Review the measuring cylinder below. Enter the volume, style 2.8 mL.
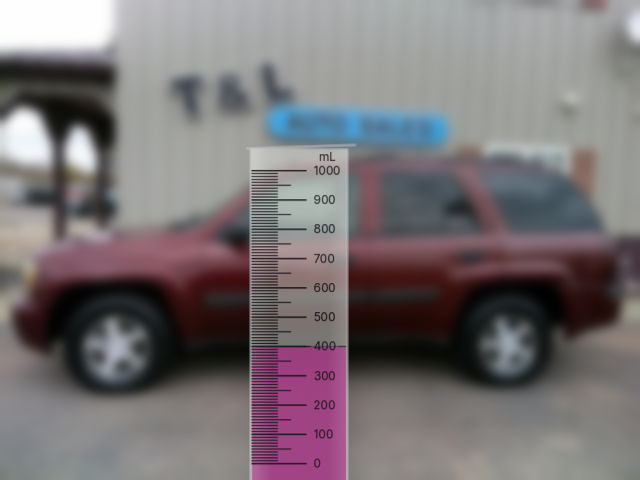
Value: 400 mL
